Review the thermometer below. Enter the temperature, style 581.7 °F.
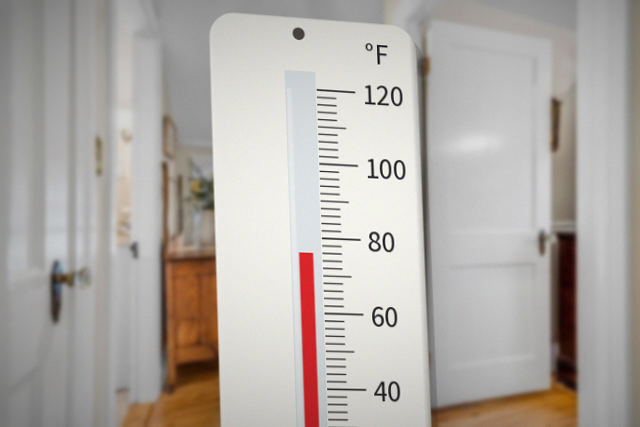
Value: 76 °F
